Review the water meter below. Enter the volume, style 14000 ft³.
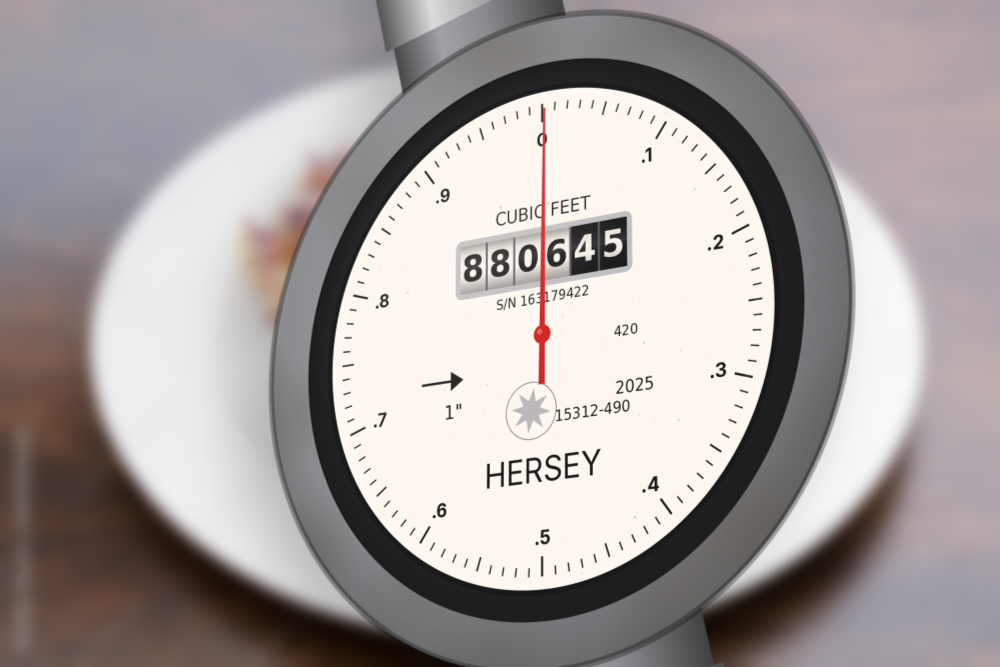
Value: 880645.00 ft³
